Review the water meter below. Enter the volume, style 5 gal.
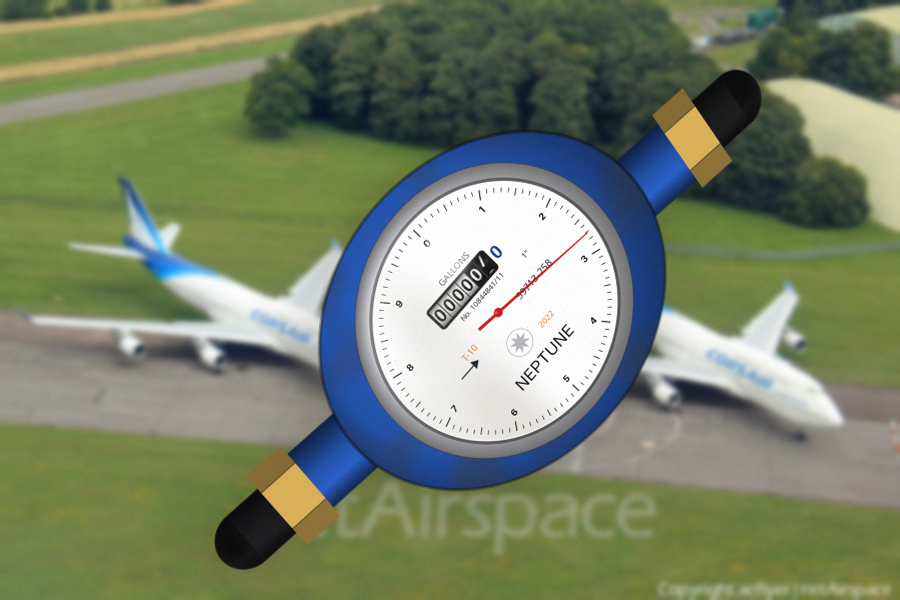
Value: 72.7 gal
